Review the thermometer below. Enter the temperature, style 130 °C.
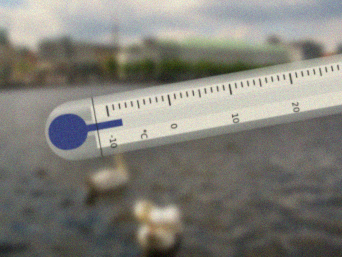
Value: -8 °C
